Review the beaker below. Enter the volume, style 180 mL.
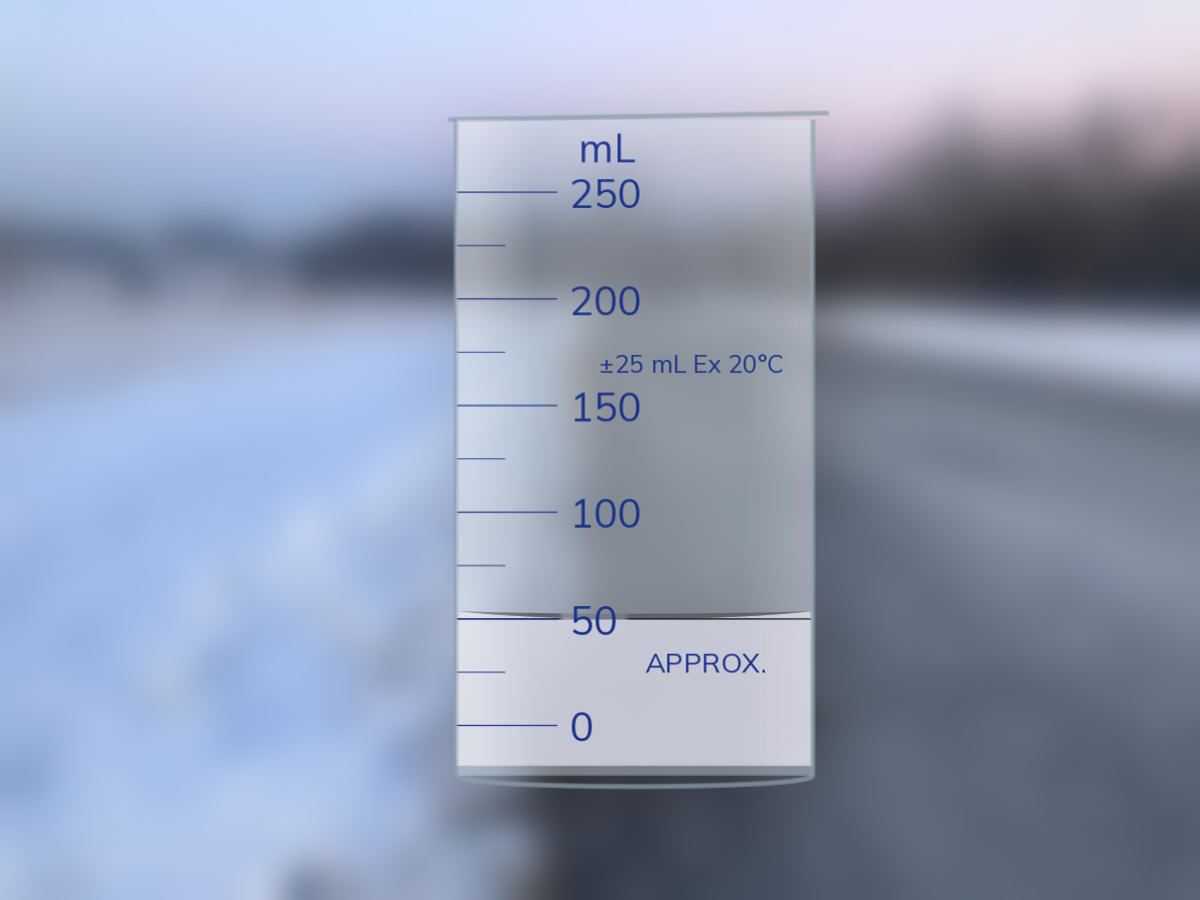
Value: 50 mL
